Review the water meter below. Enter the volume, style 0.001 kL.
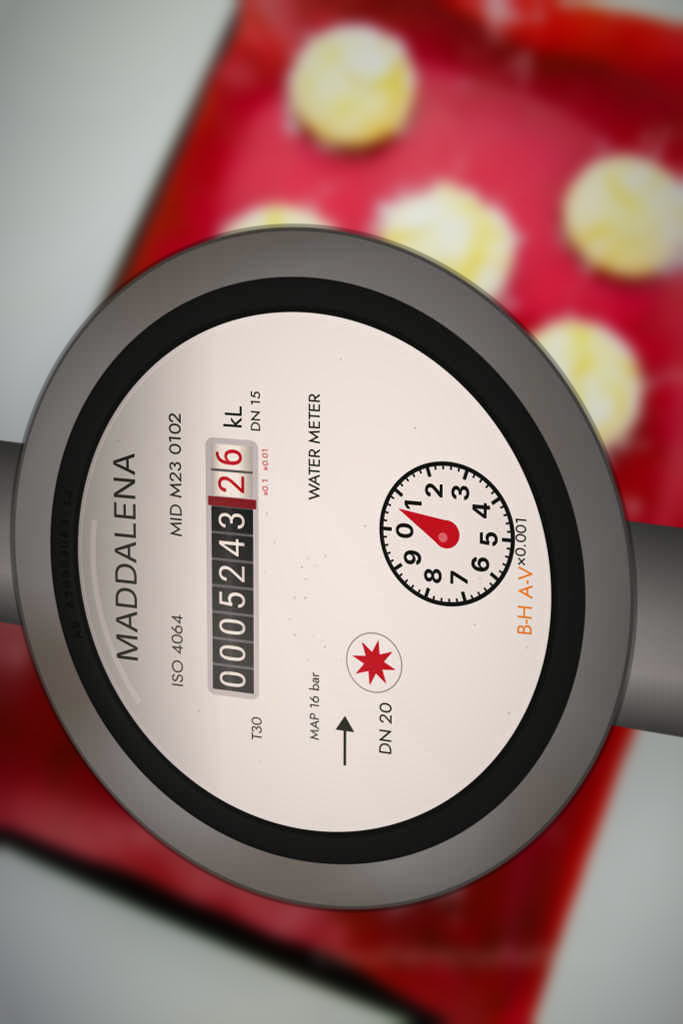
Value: 5243.260 kL
